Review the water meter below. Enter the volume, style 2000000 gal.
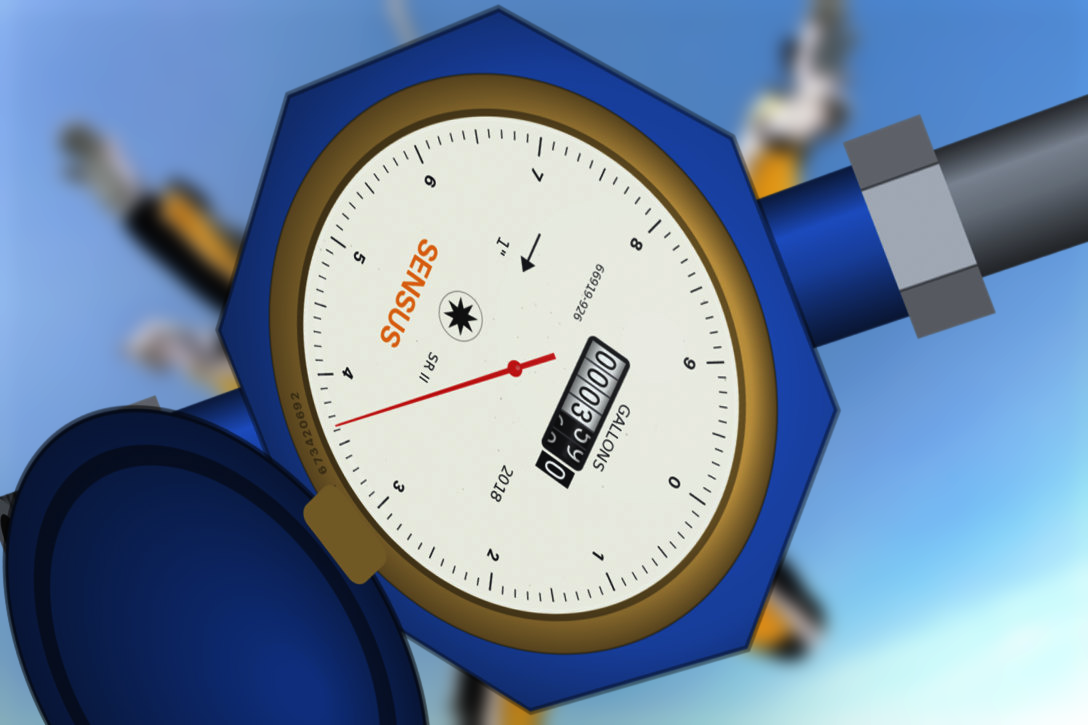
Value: 3593.6 gal
